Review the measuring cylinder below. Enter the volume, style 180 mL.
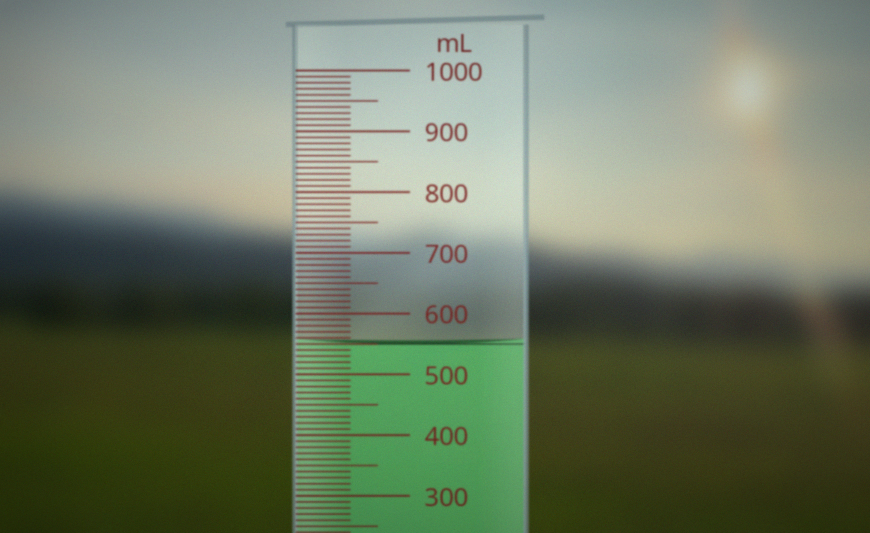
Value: 550 mL
